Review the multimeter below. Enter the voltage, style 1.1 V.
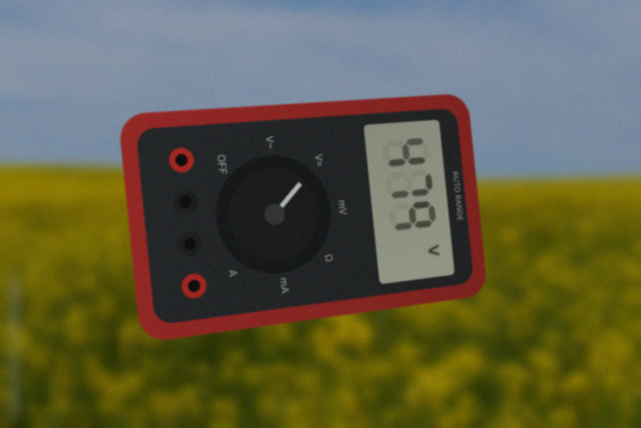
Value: 479 V
